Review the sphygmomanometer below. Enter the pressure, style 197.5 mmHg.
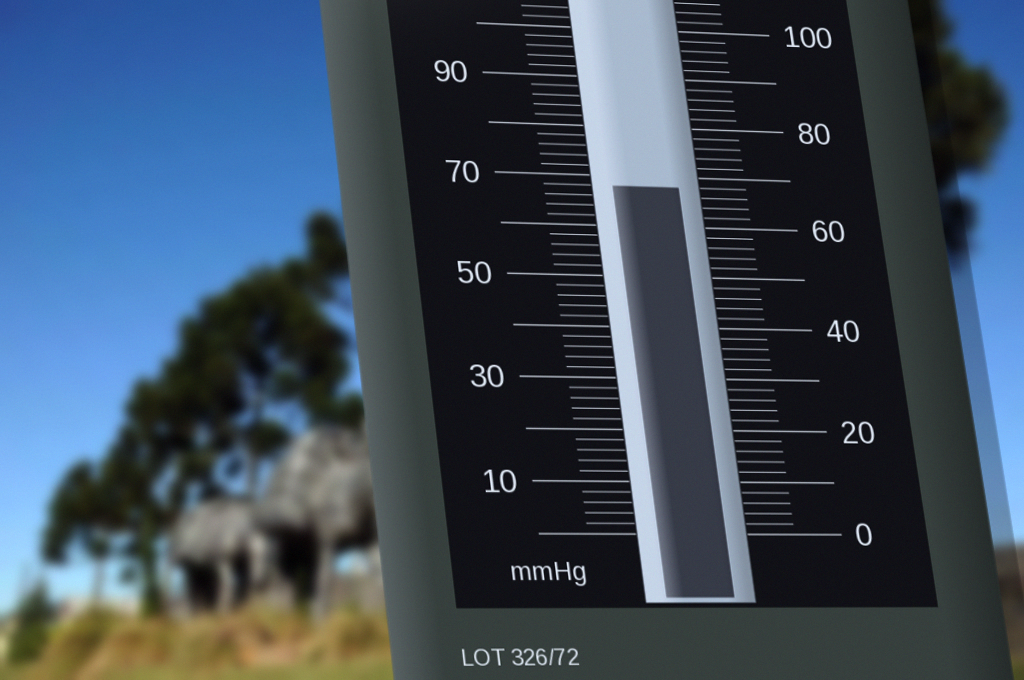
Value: 68 mmHg
